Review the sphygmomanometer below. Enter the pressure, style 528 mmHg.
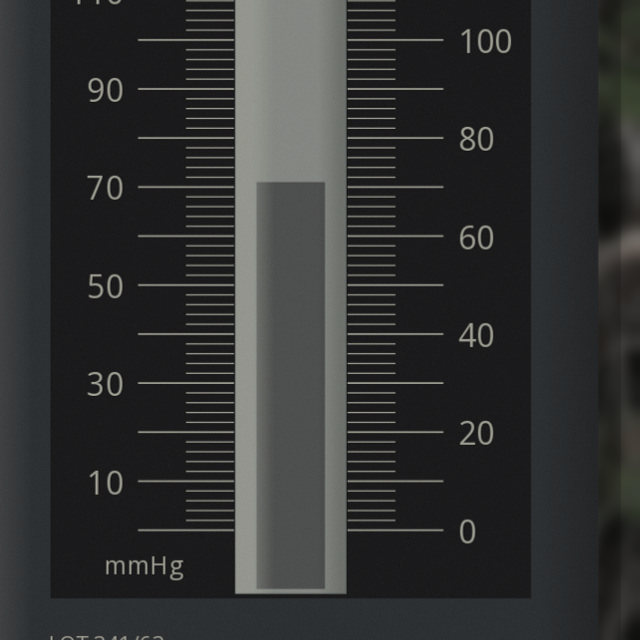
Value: 71 mmHg
